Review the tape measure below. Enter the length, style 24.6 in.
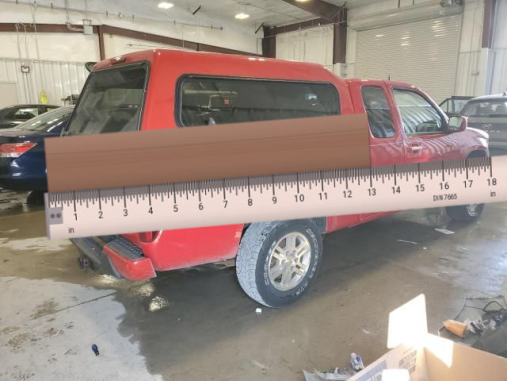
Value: 13 in
